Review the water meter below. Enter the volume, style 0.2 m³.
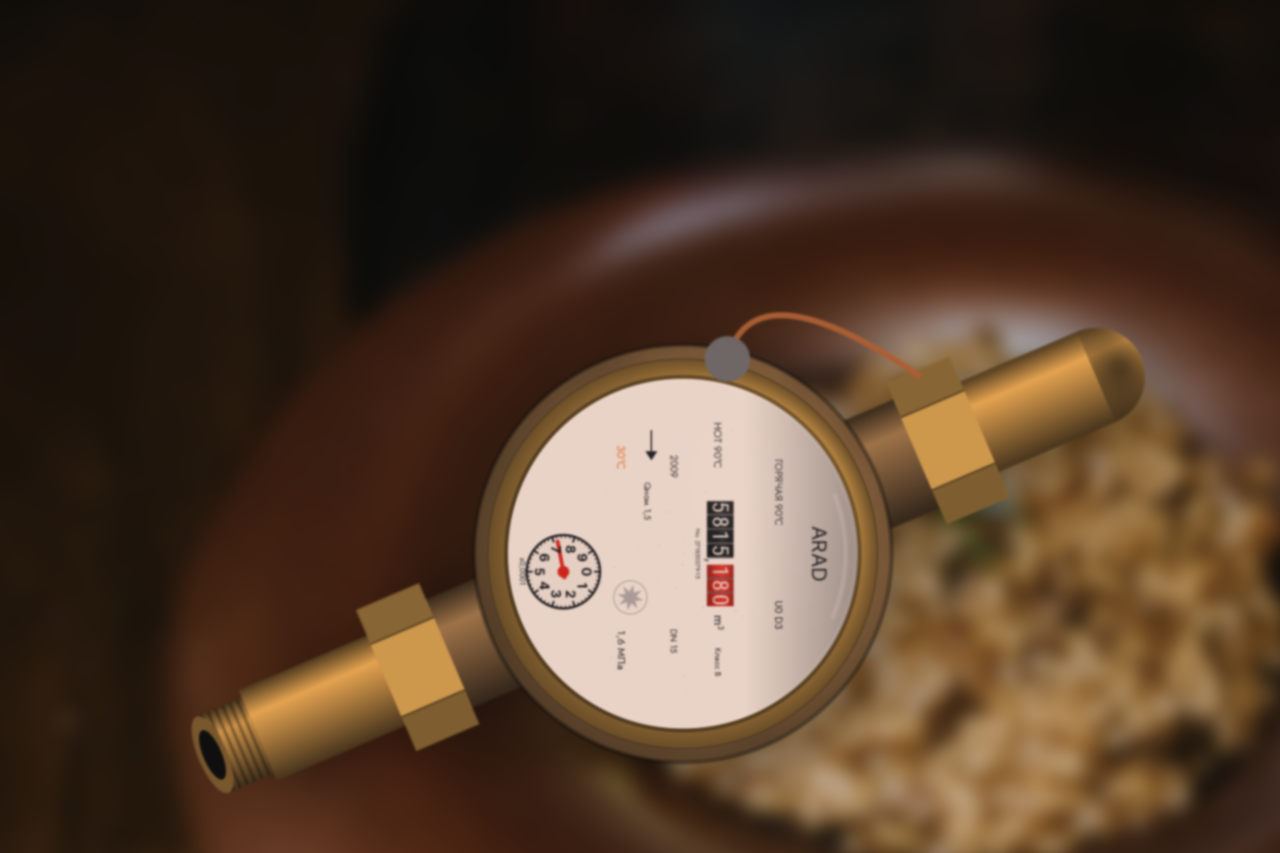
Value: 5815.1807 m³
